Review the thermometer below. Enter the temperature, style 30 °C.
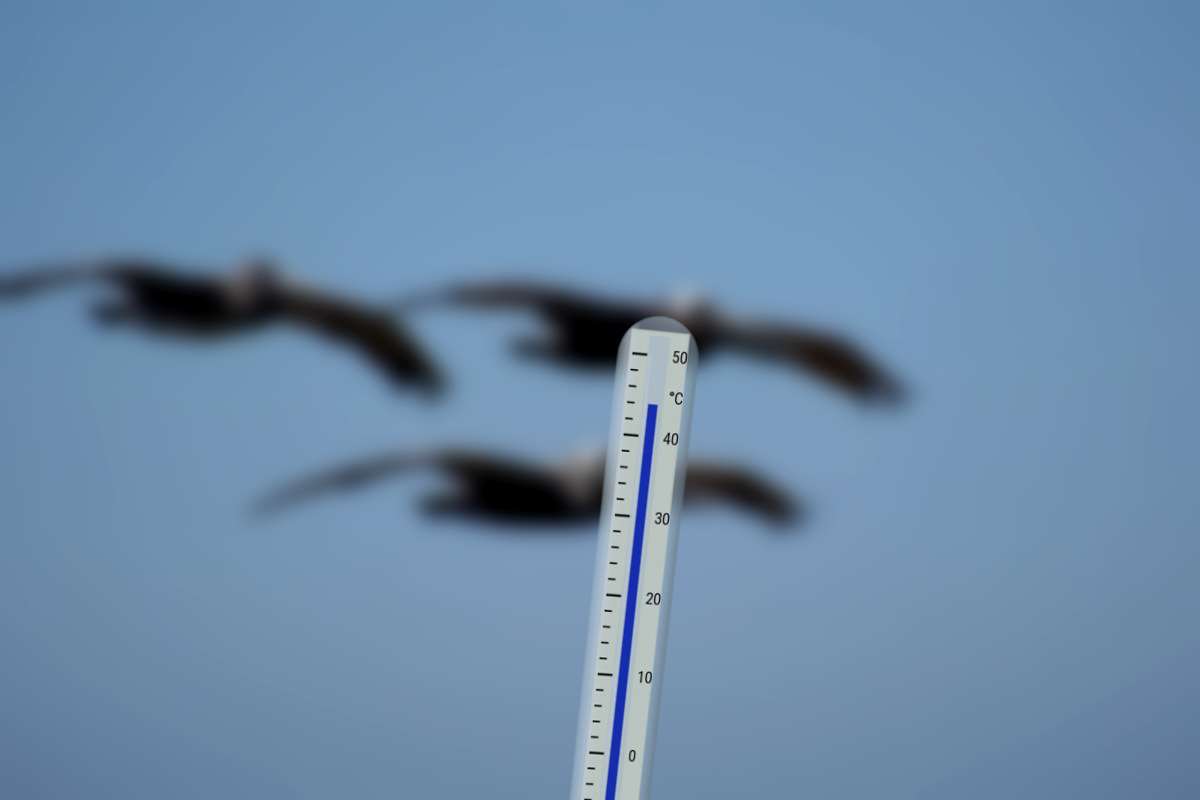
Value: 44 °C
